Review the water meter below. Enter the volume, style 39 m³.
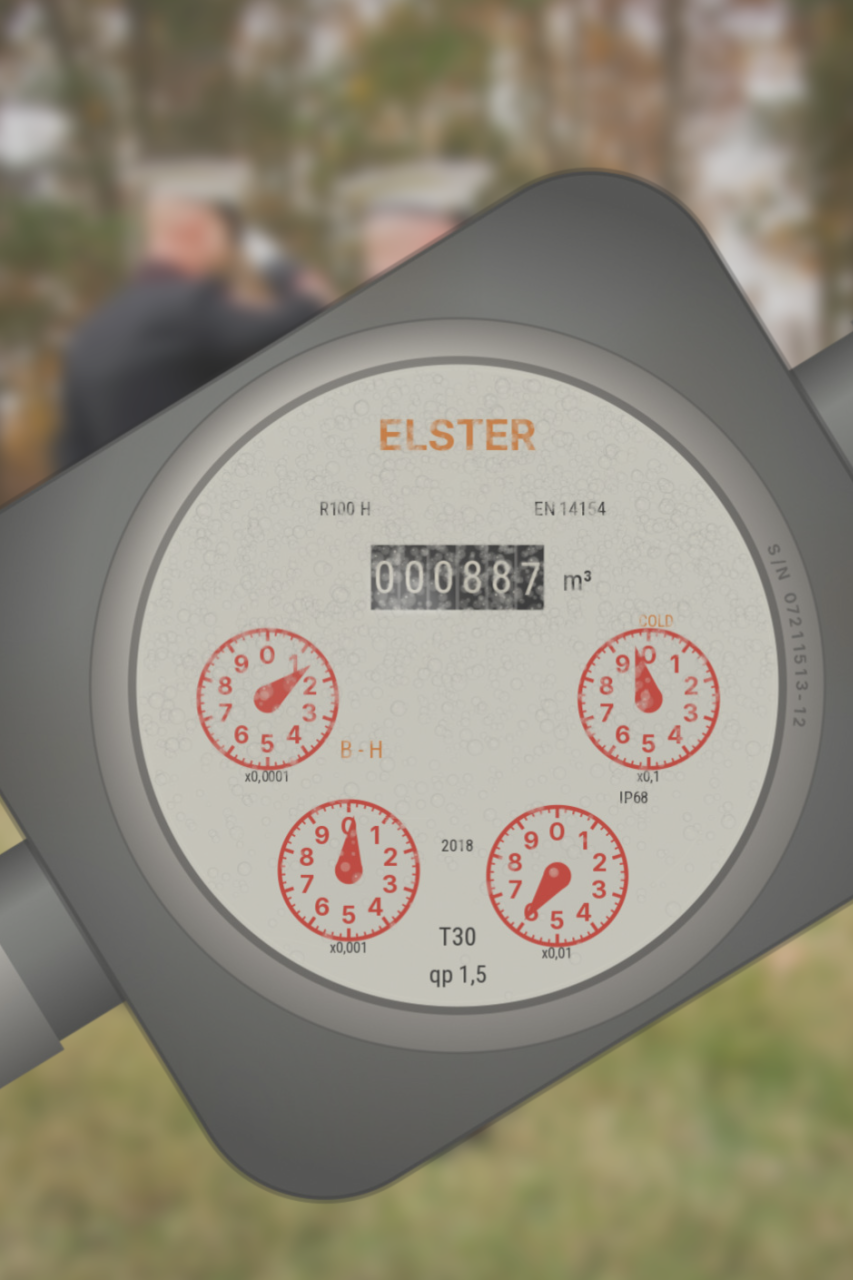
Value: 886.9601 m³
